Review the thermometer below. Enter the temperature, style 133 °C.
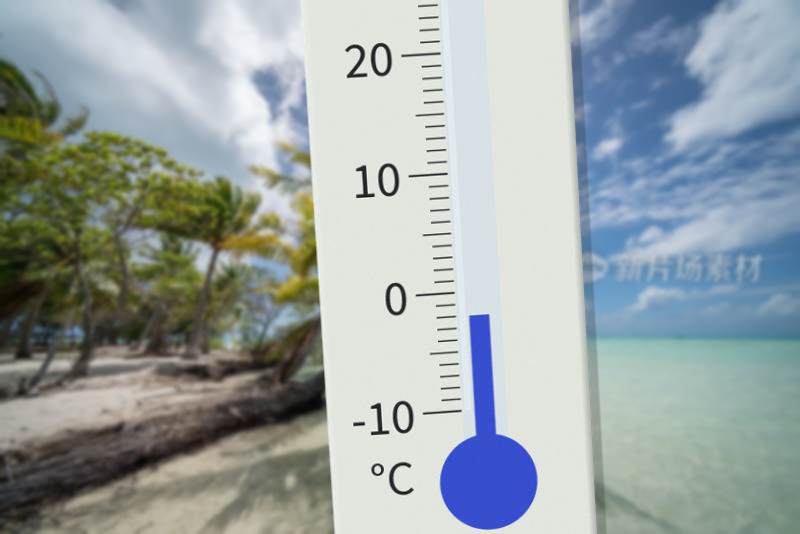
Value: -2 °C
